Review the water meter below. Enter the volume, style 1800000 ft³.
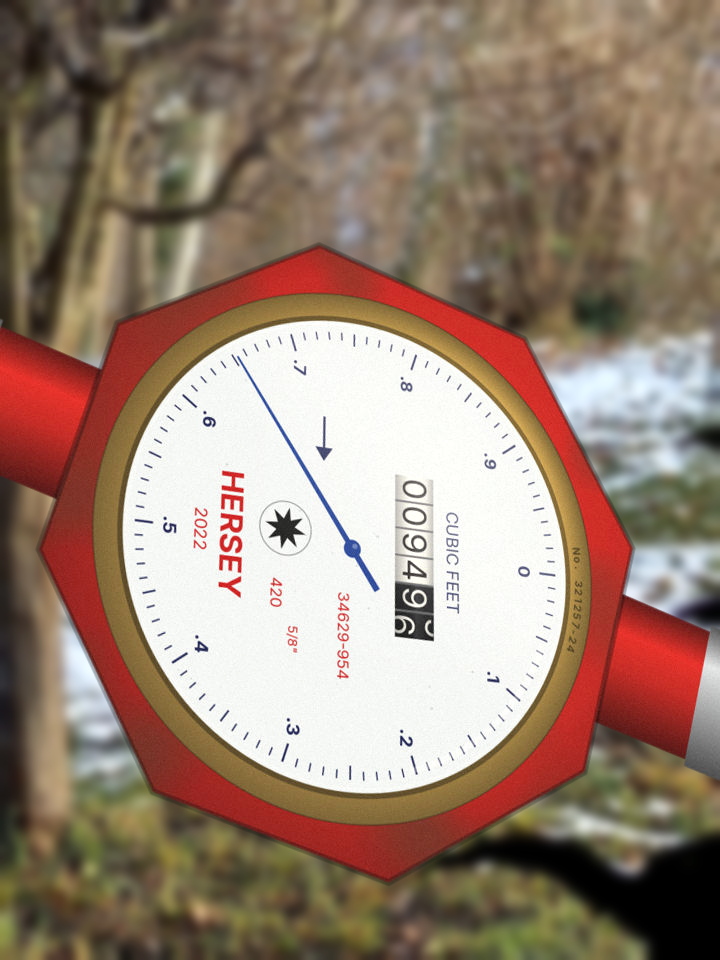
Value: 9495.65 ft³
